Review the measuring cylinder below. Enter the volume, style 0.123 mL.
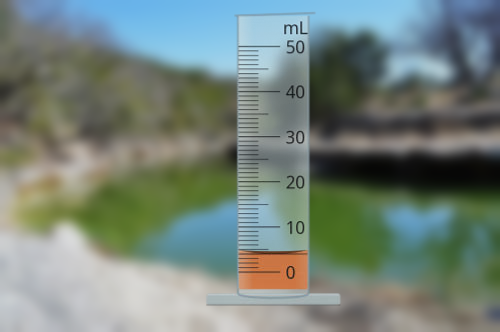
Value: 4 mL
